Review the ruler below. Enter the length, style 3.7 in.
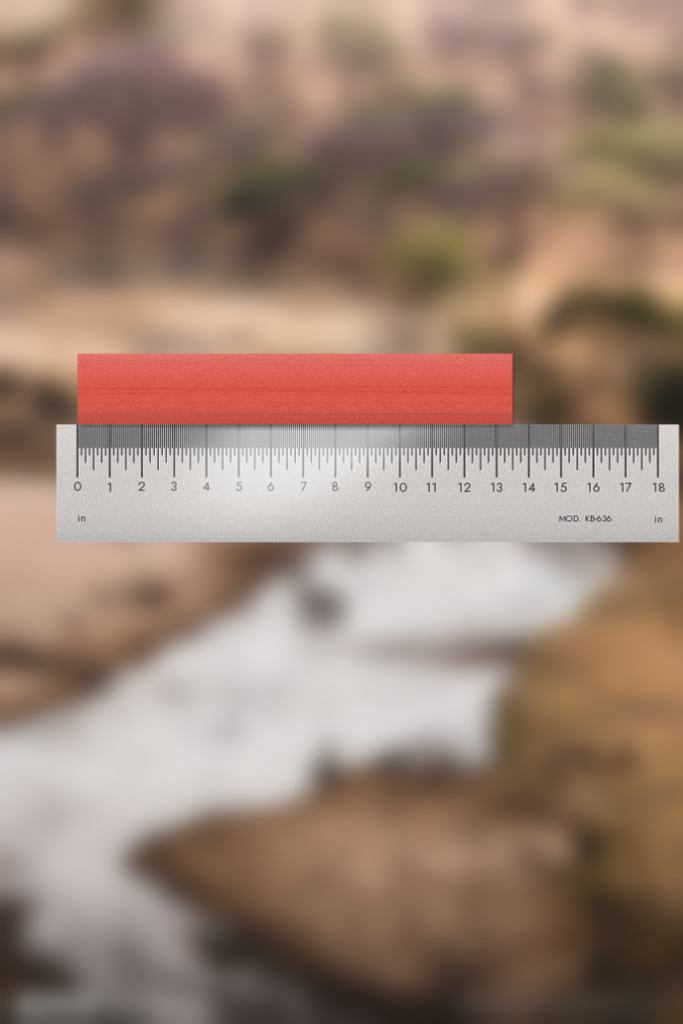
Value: 13.5 in
